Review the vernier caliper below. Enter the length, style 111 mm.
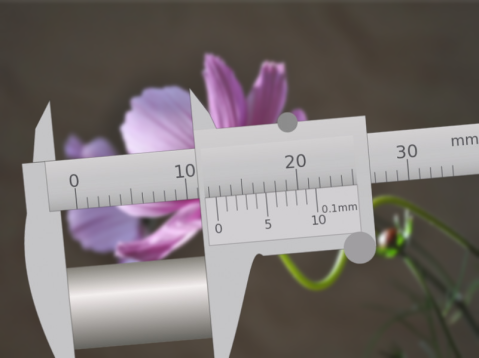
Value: 12.6 mm
